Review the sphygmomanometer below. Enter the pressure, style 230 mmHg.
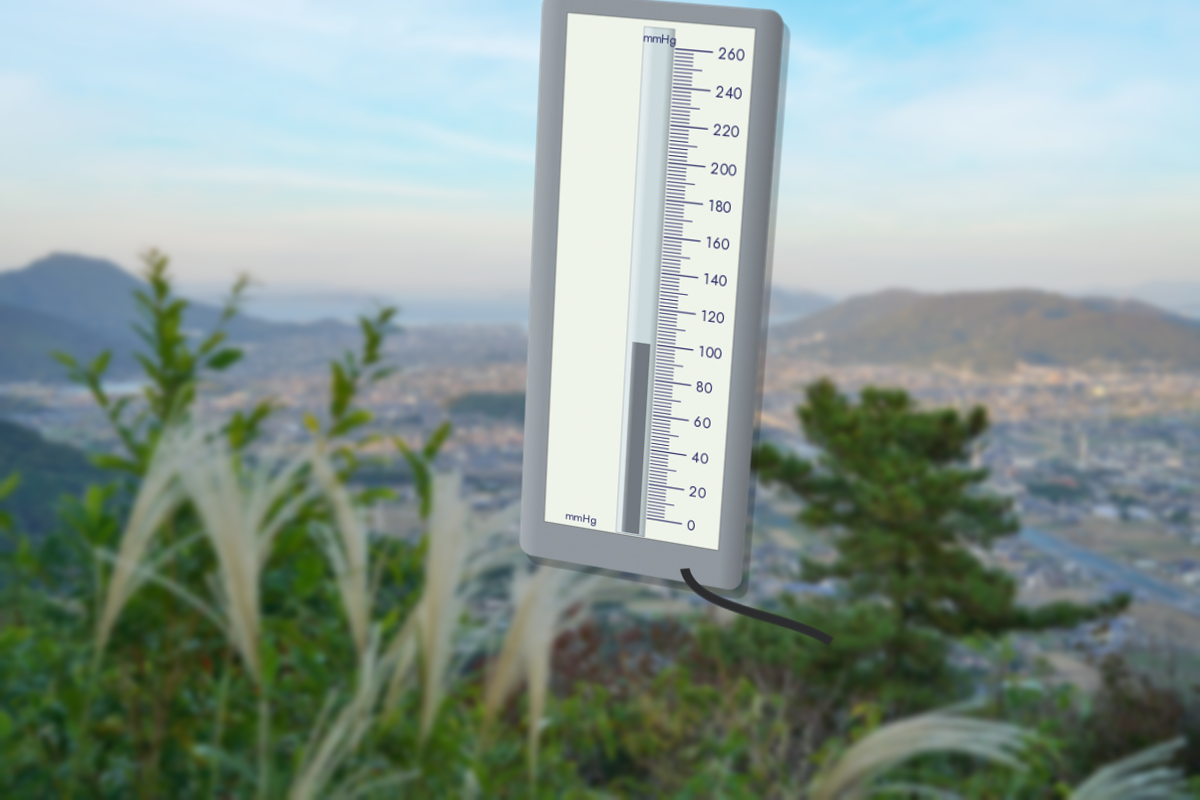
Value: 100 mmHg
